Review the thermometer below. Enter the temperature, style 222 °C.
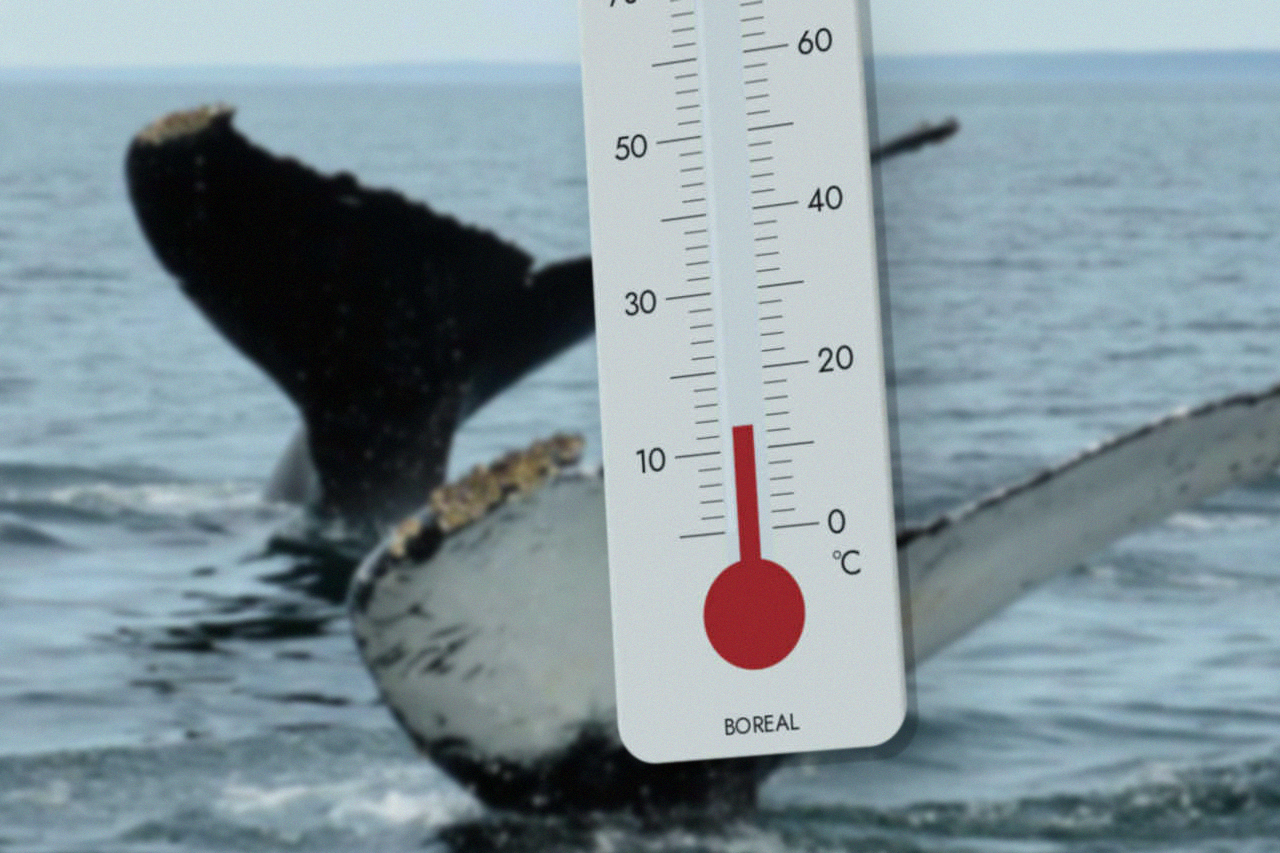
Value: 13 °C
